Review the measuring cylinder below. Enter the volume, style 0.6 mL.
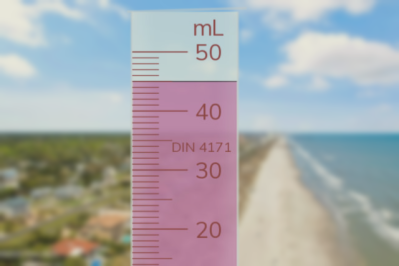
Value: 45 mL
